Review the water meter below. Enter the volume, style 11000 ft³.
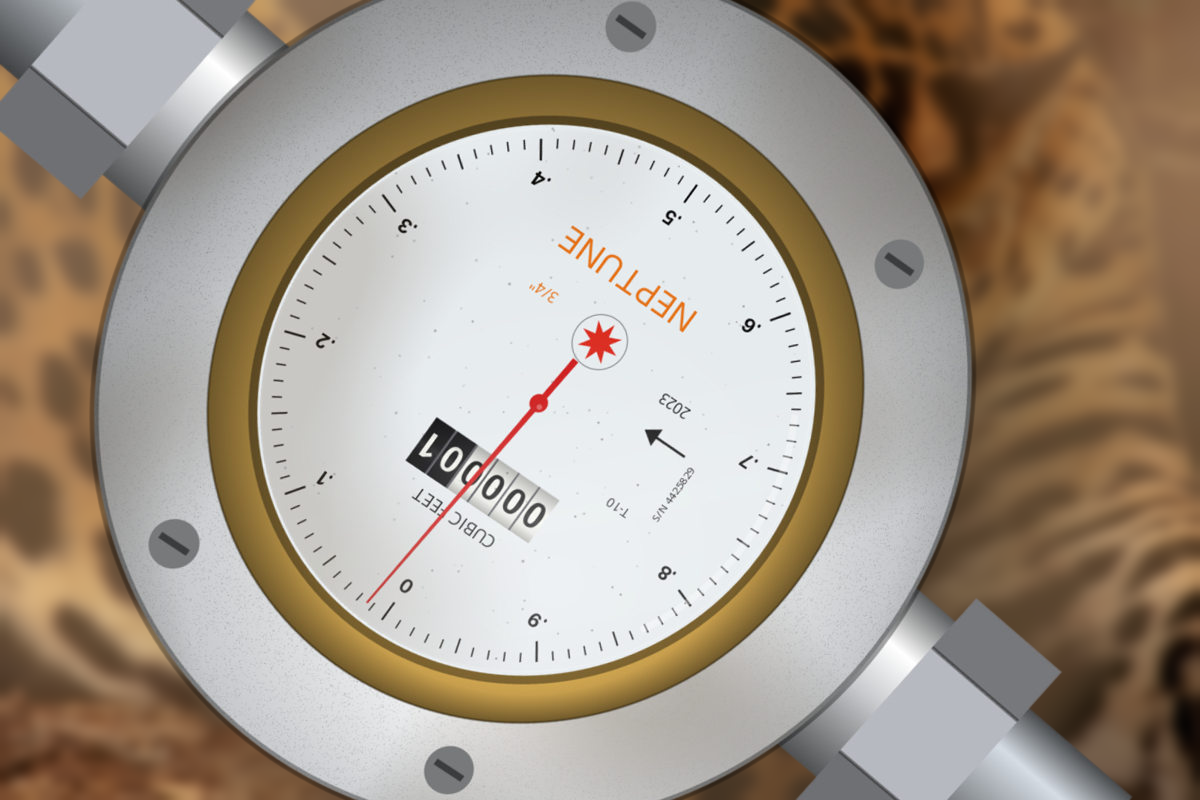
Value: 1.01 ft³
